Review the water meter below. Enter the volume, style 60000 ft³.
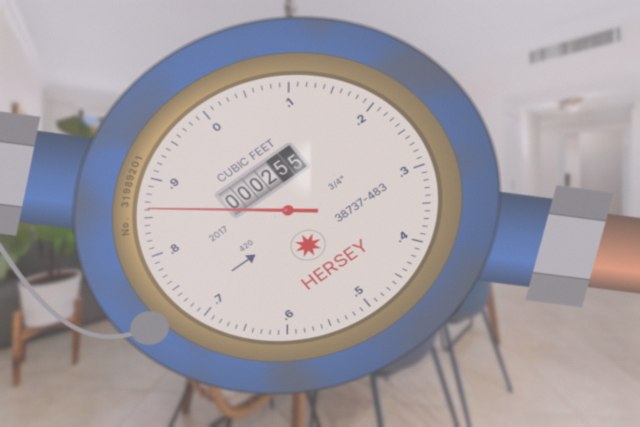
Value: 254.86 ft³
